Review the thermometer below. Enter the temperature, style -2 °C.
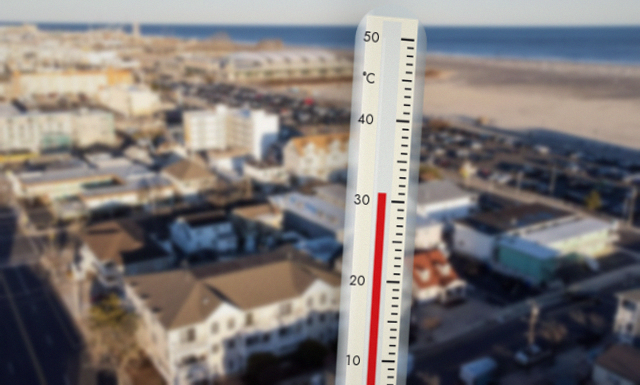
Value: 31 °C
